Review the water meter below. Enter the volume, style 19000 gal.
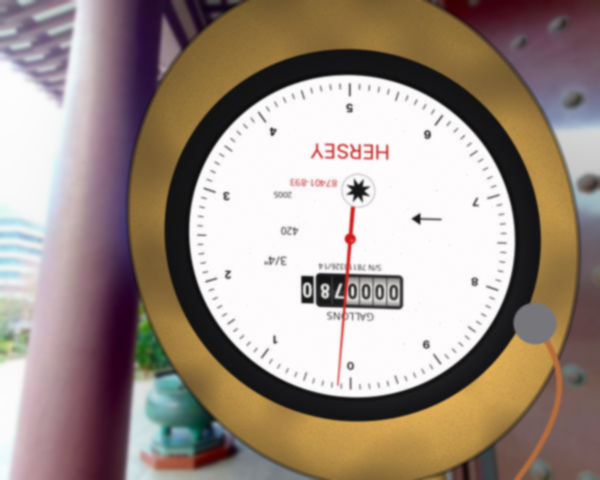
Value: 780.1 gal
